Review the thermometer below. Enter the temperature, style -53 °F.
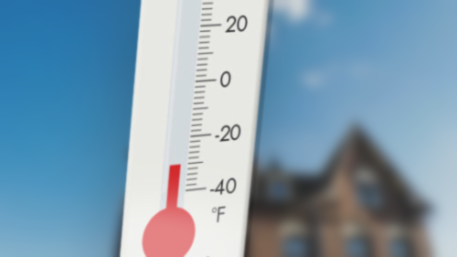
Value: -30 °F
